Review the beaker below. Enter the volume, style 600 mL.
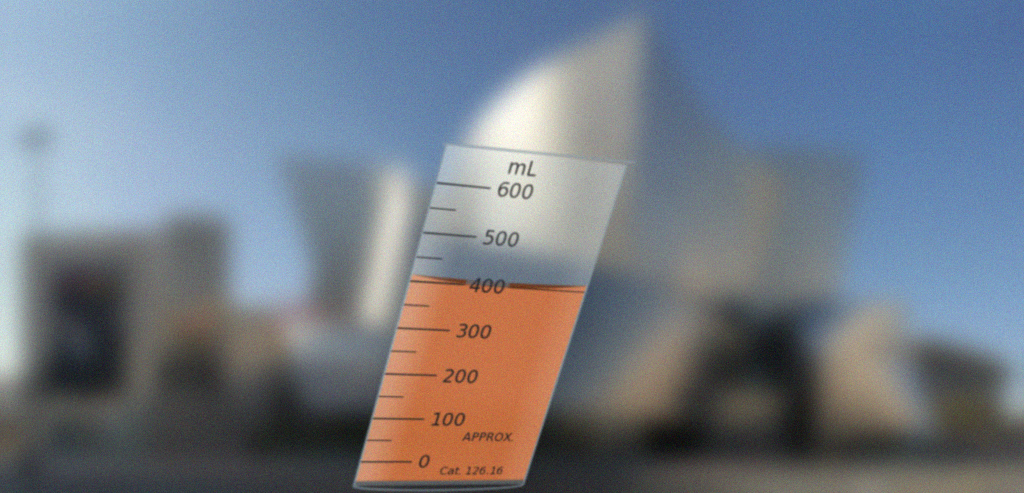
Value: 400 mL
